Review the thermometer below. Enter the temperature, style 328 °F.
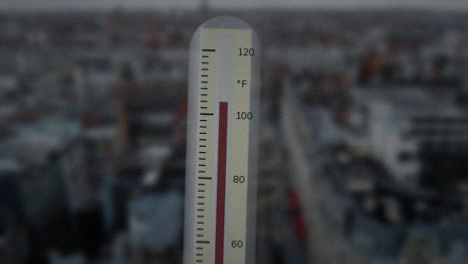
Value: 104 °F
